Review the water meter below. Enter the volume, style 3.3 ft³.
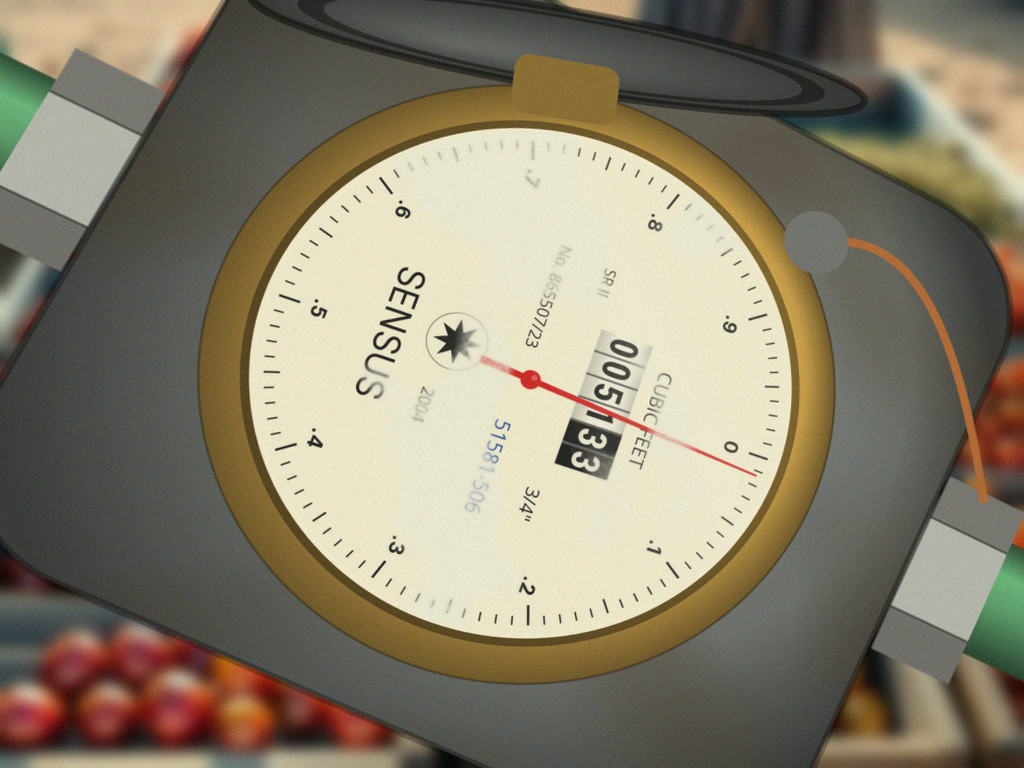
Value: 5133.01 ft³
